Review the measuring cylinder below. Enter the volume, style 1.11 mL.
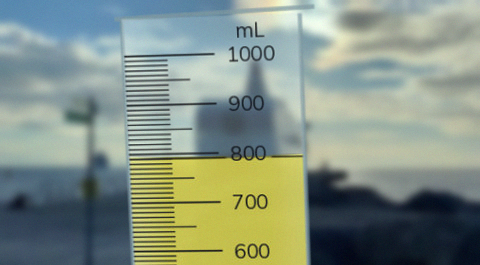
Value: 790 mL
